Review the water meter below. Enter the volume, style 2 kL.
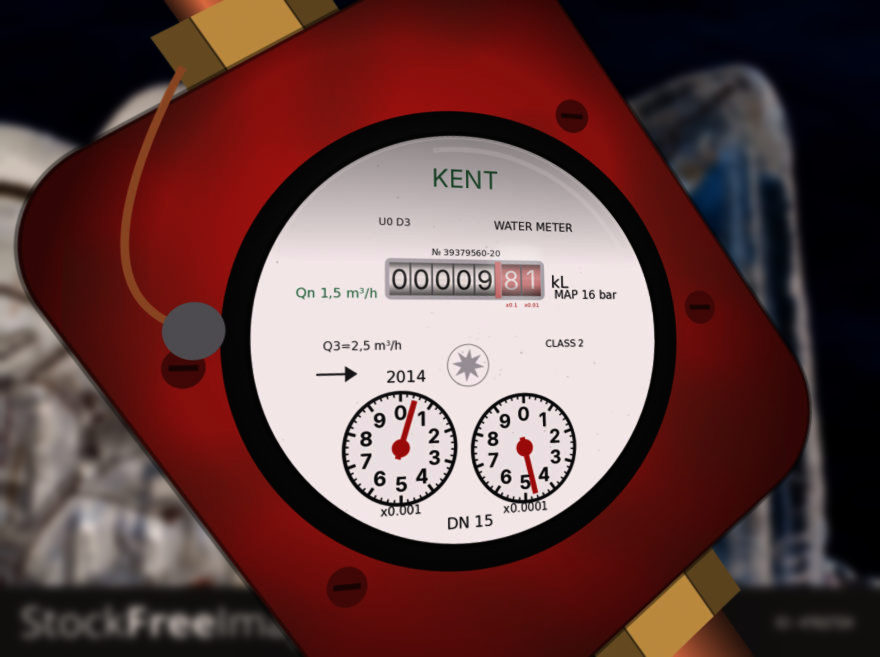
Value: 9.8104 kL
